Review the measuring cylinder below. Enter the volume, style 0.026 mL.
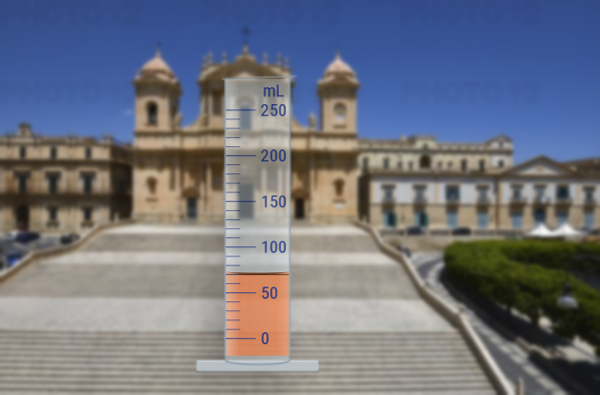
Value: 70 mL
